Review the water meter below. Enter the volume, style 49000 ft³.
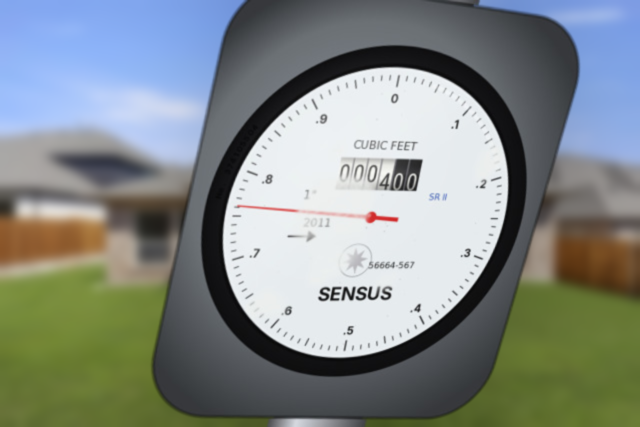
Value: 399.76 ft³
